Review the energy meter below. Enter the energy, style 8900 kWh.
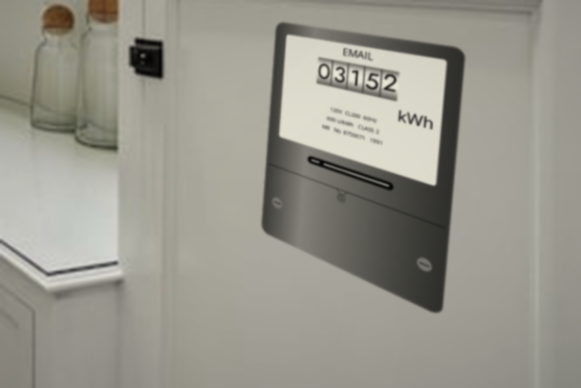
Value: 3152 kWh
